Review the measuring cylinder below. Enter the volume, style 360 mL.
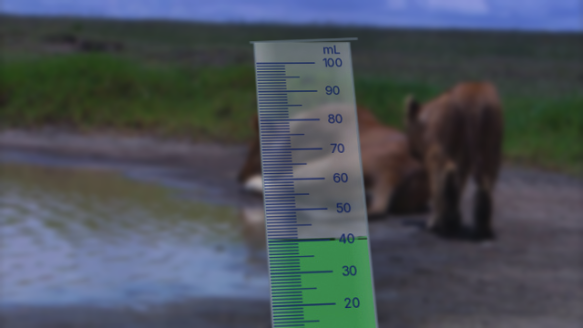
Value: 40 mL
